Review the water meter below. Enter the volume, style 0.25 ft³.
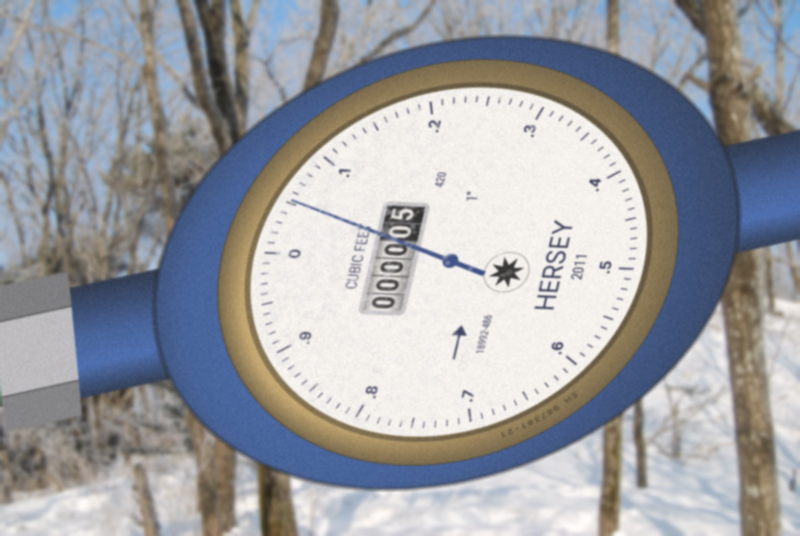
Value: 5.05 ft³
